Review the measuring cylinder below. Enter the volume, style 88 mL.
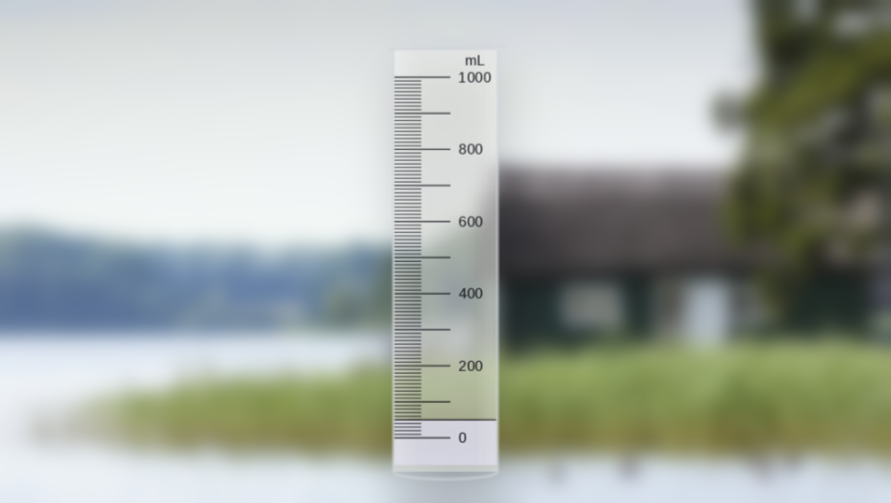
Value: 50 mL
